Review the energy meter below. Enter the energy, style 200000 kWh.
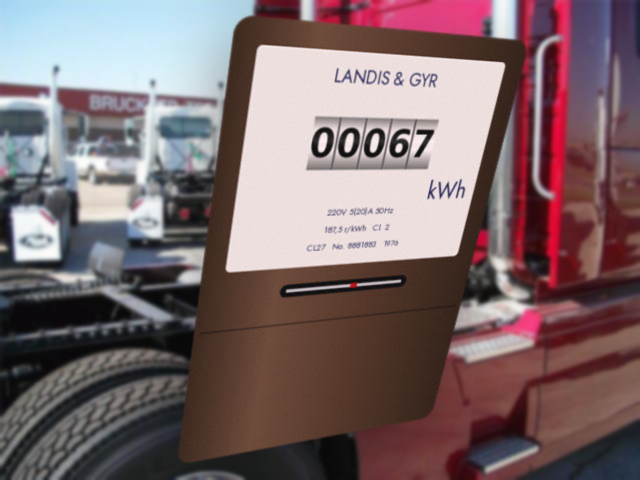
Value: 67 kWh
